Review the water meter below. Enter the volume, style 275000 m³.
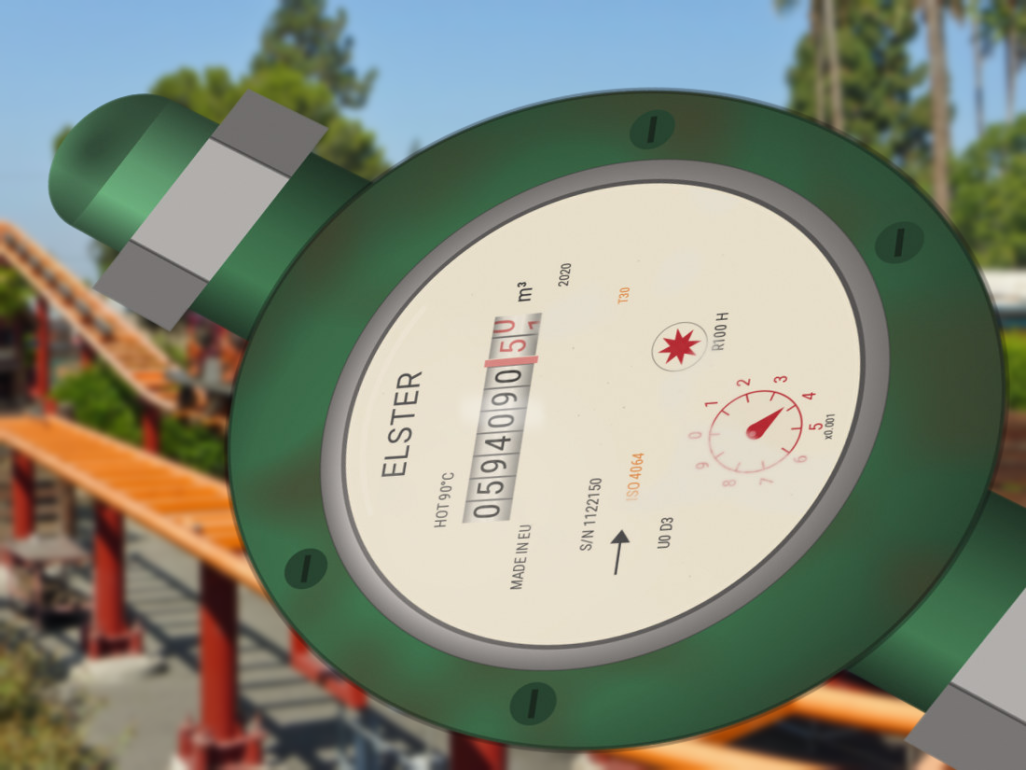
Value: 594090.503 m³
